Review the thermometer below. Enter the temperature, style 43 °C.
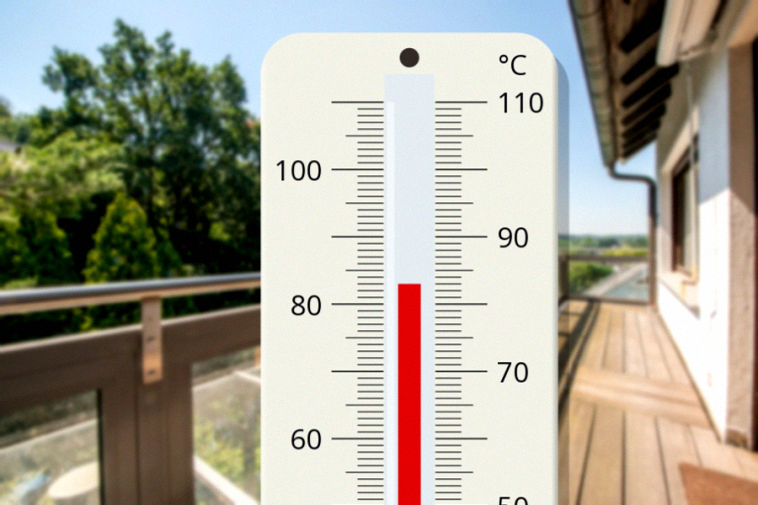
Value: 83 °C
